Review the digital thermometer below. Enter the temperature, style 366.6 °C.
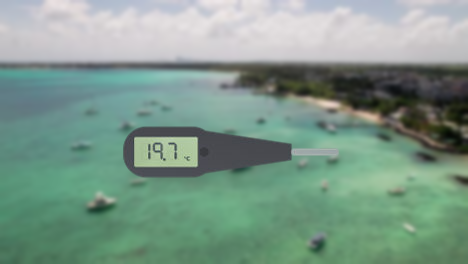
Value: 19.7 °C
